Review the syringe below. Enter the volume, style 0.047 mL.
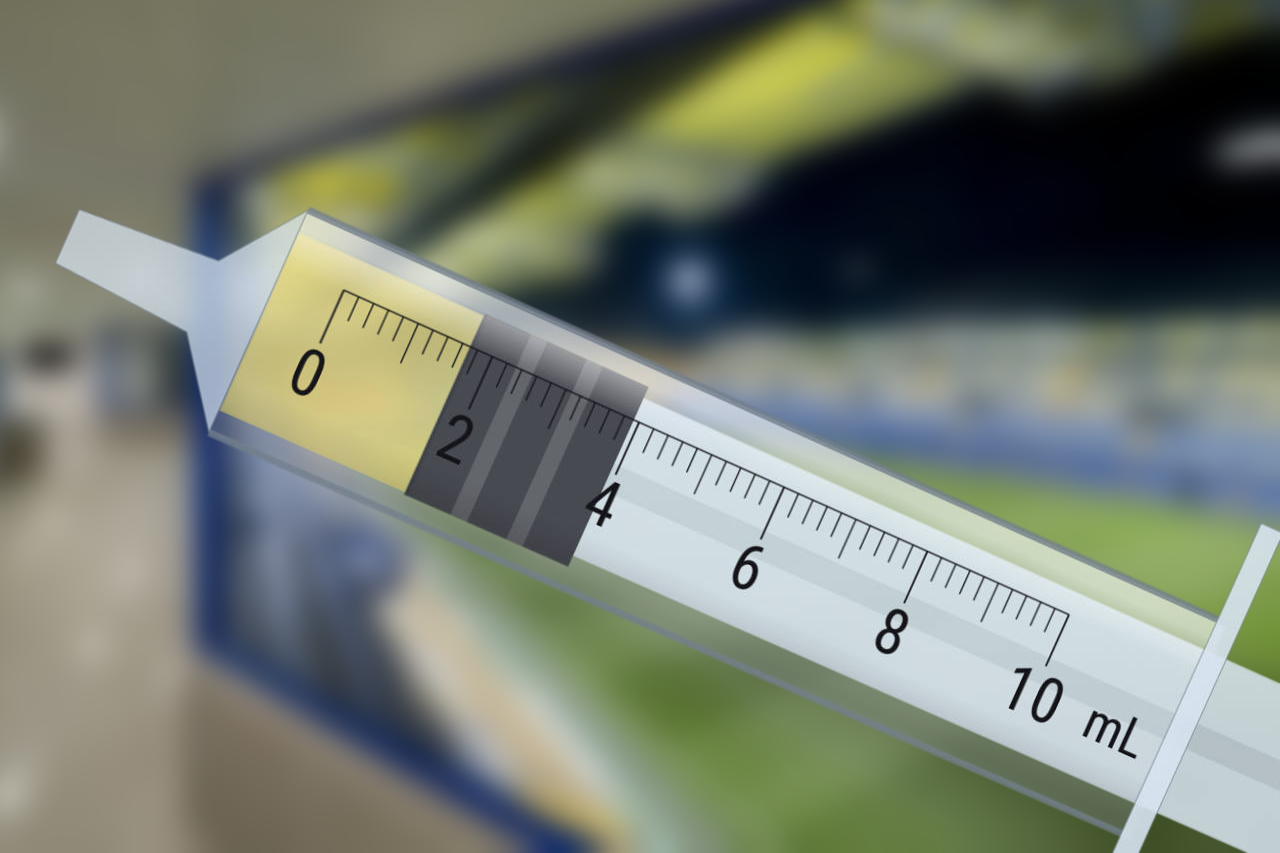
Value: 1.7 mL
